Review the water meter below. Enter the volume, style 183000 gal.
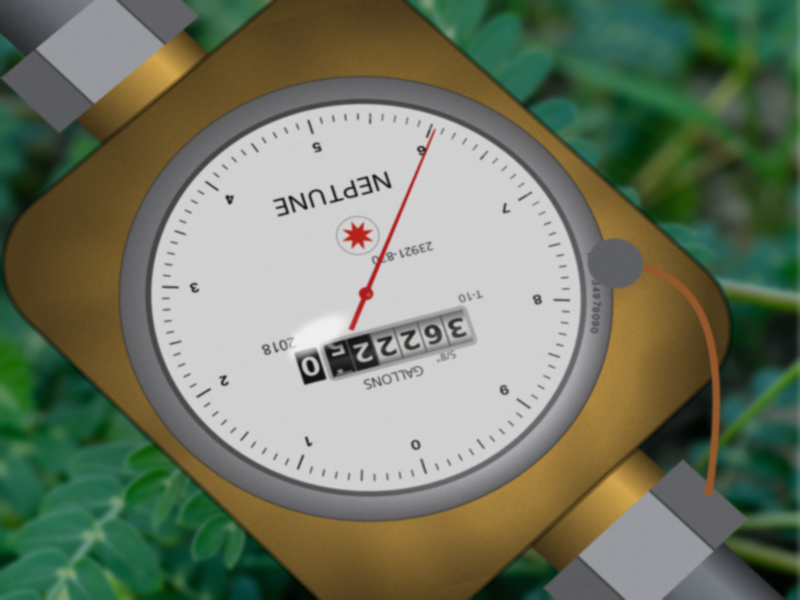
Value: 3622246.0 gal
